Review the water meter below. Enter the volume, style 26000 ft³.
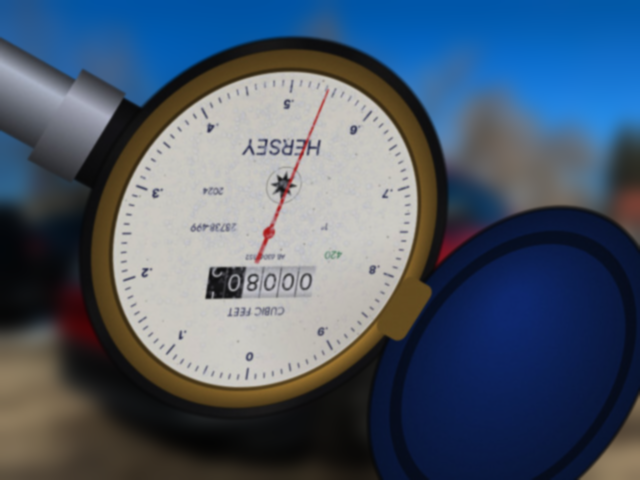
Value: 801.54 ft³
